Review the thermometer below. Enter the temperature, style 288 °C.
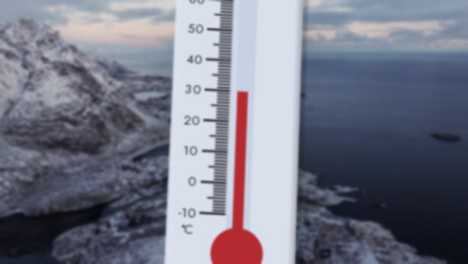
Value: 30 °C
